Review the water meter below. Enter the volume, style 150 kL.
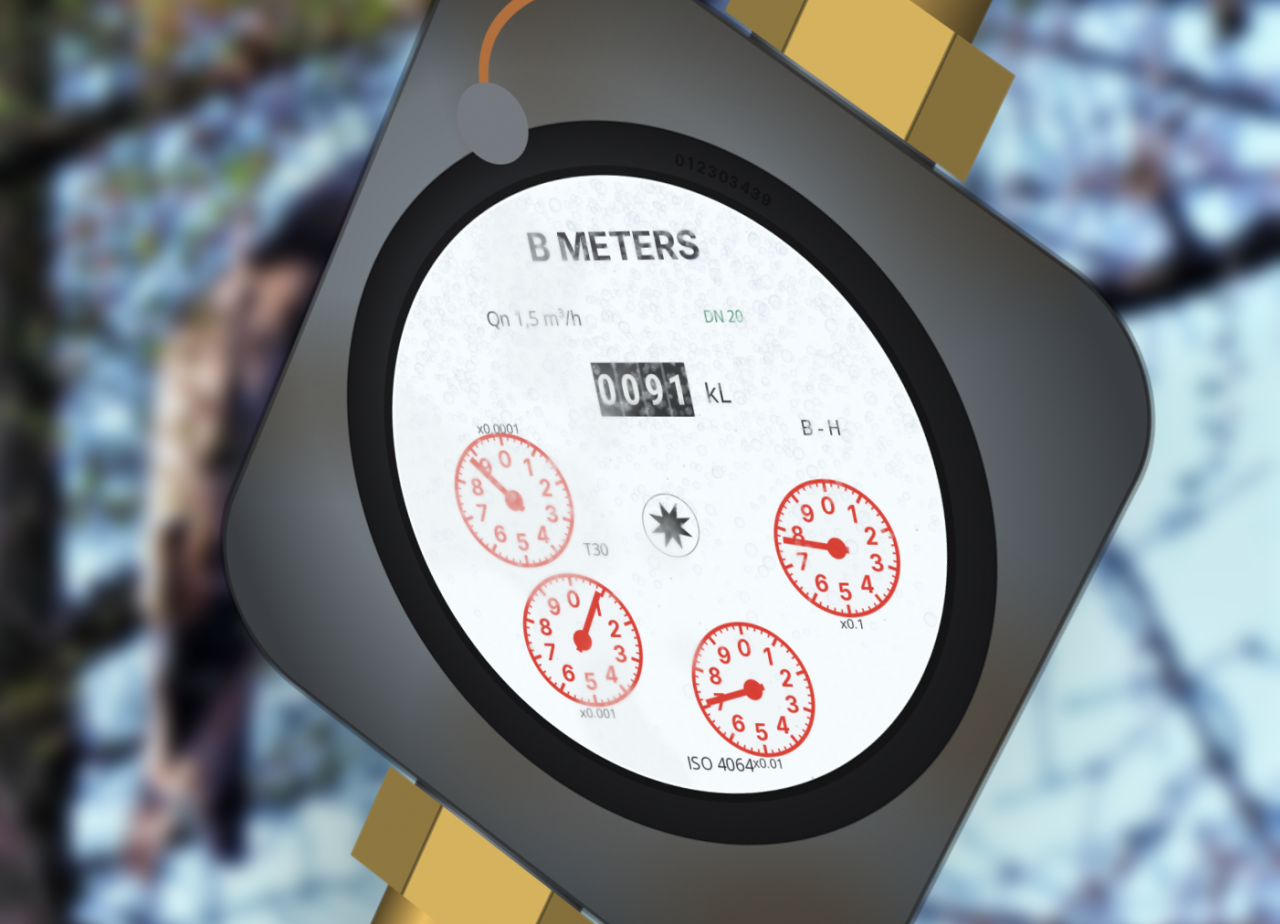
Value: 91.7708 kL
